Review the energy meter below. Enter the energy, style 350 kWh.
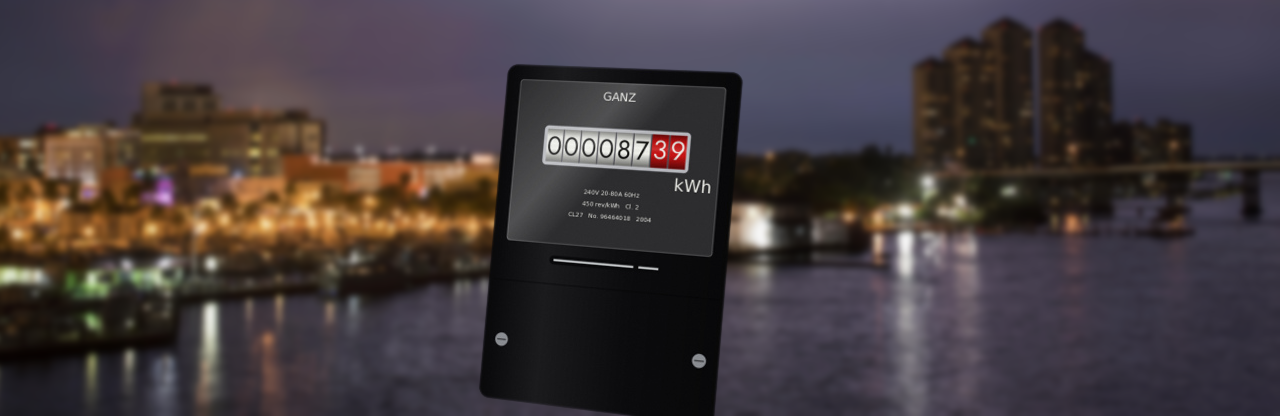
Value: 87.39 kWh
